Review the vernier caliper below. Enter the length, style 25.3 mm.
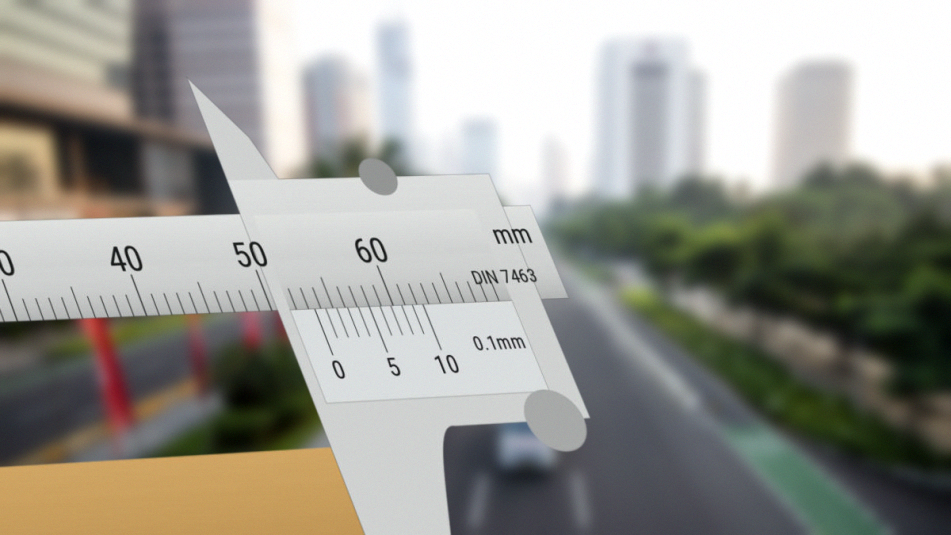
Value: 53.5 mm
